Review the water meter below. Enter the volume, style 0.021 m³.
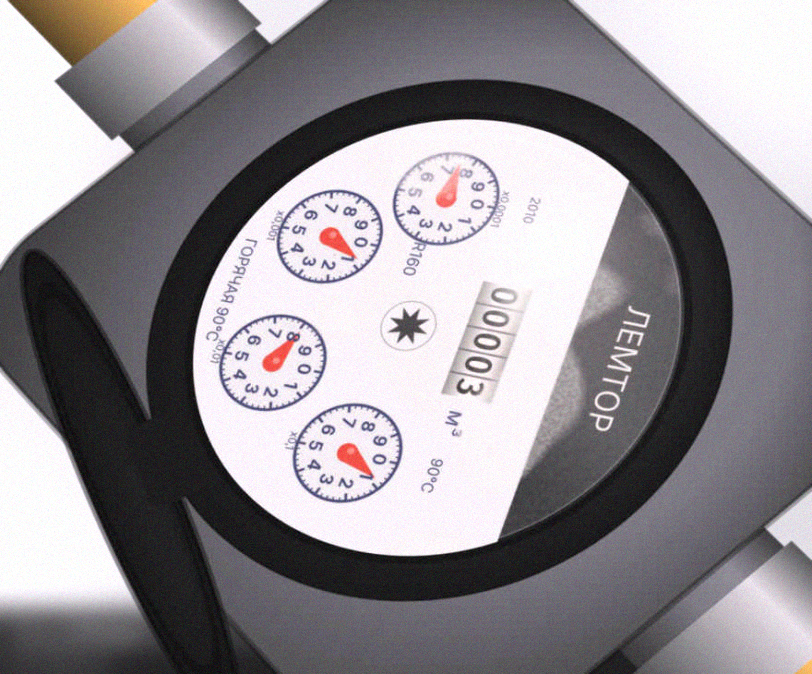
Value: 3.0807 m³
